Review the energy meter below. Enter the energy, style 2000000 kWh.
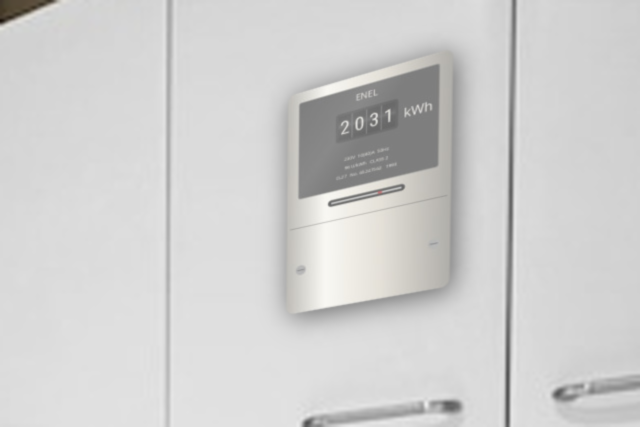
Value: 2031 kWh
